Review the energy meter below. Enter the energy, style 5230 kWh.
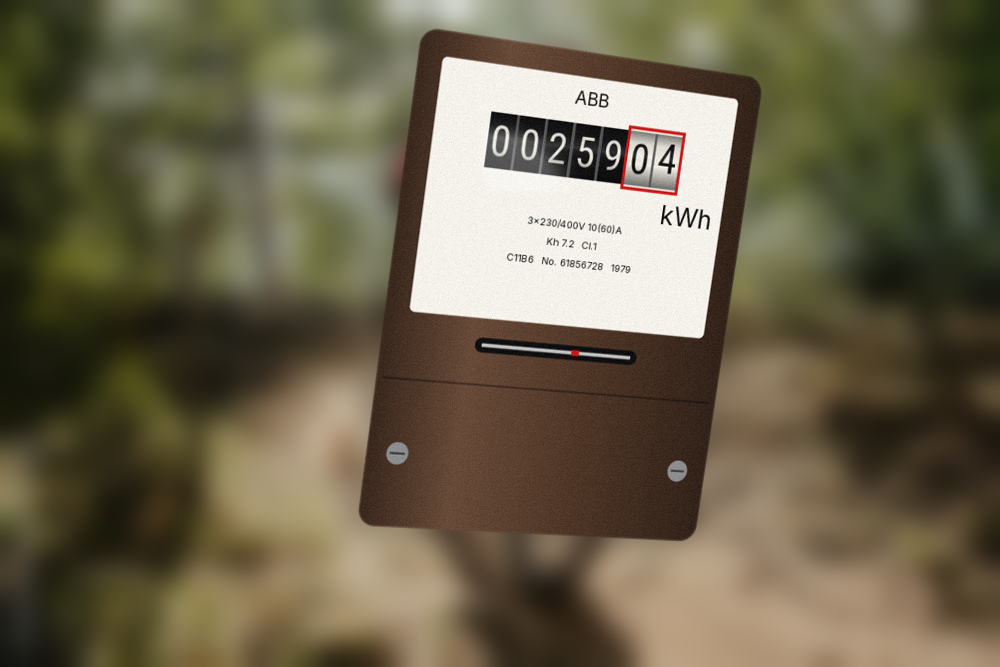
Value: 259.04 kWh
